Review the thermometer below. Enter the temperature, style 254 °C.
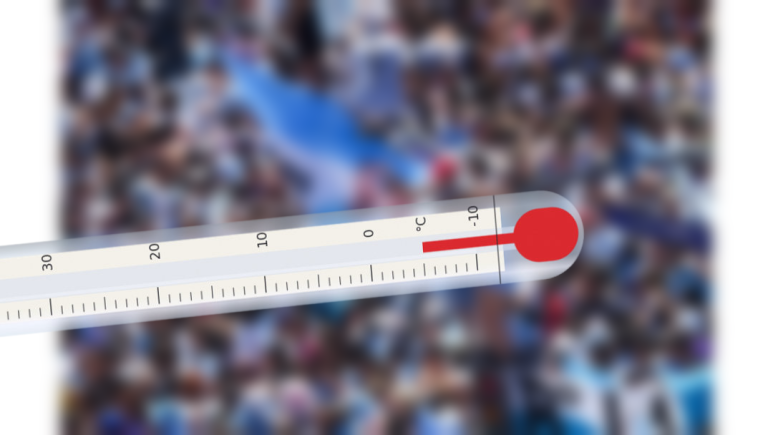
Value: -5 °C
